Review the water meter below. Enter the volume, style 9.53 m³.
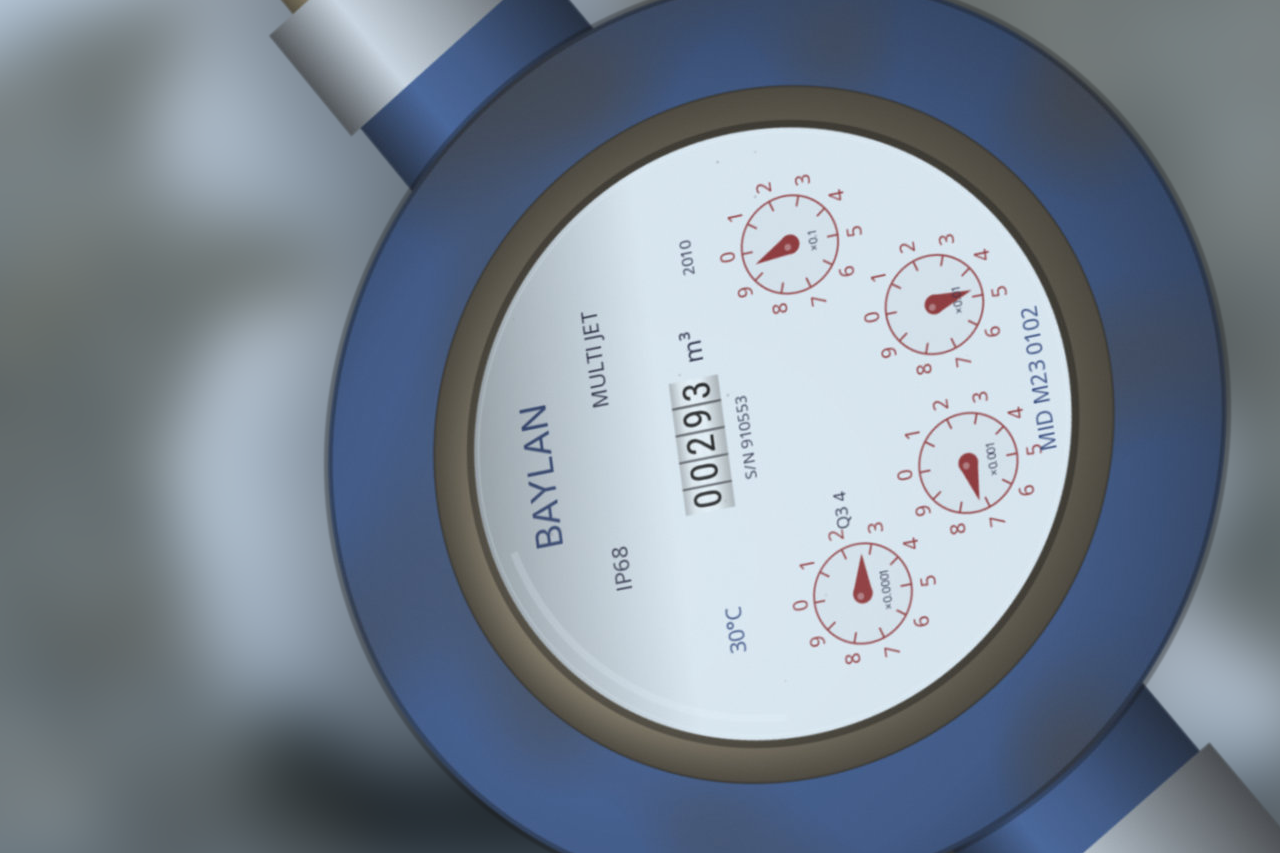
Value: 292.9472 m³
